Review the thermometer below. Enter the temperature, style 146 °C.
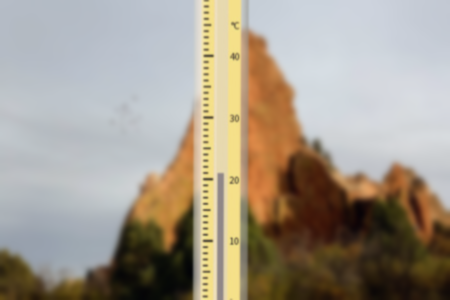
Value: 21 °C
